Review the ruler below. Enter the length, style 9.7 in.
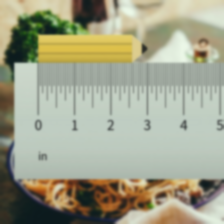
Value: 3 in
